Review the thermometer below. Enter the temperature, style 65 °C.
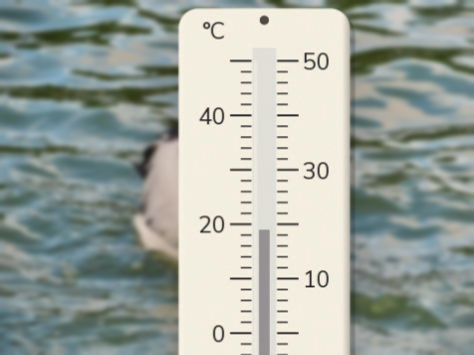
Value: 19 °C
